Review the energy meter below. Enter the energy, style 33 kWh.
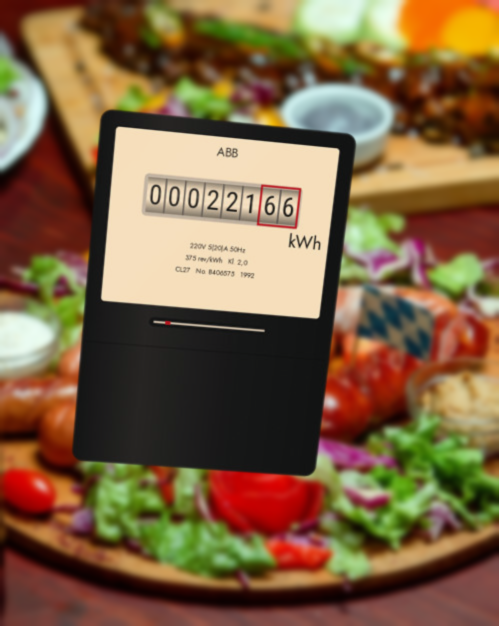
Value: 221.66 kWh
